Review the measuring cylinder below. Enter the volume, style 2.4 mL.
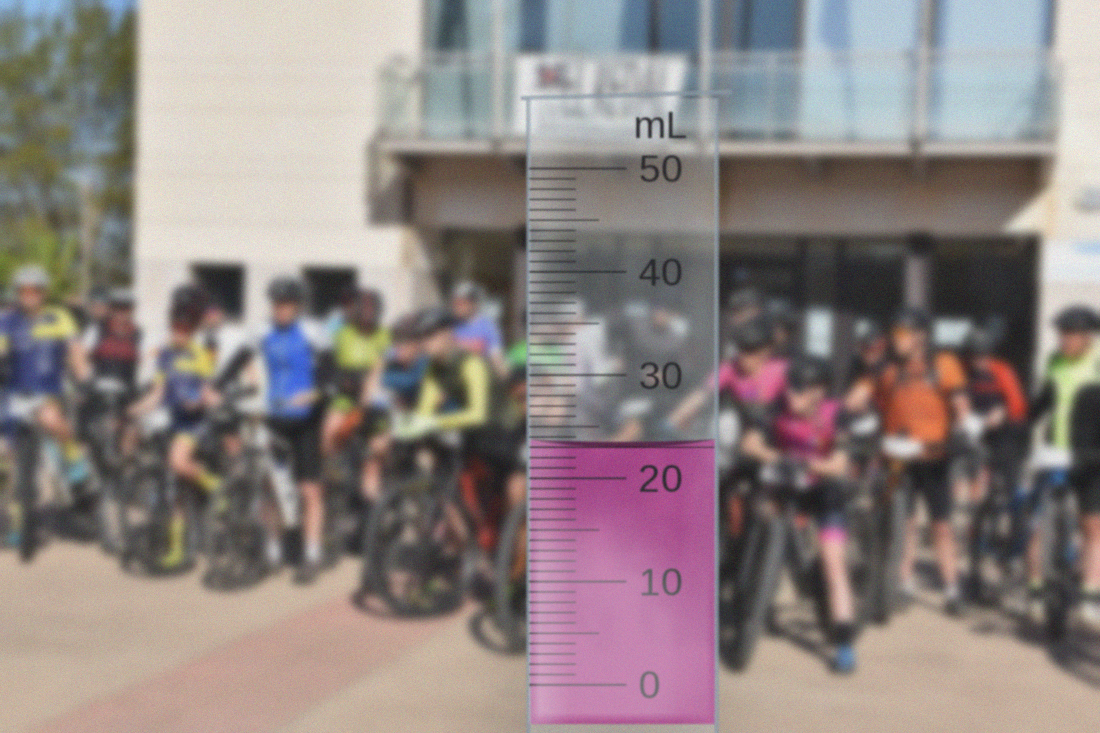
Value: 23 mL
